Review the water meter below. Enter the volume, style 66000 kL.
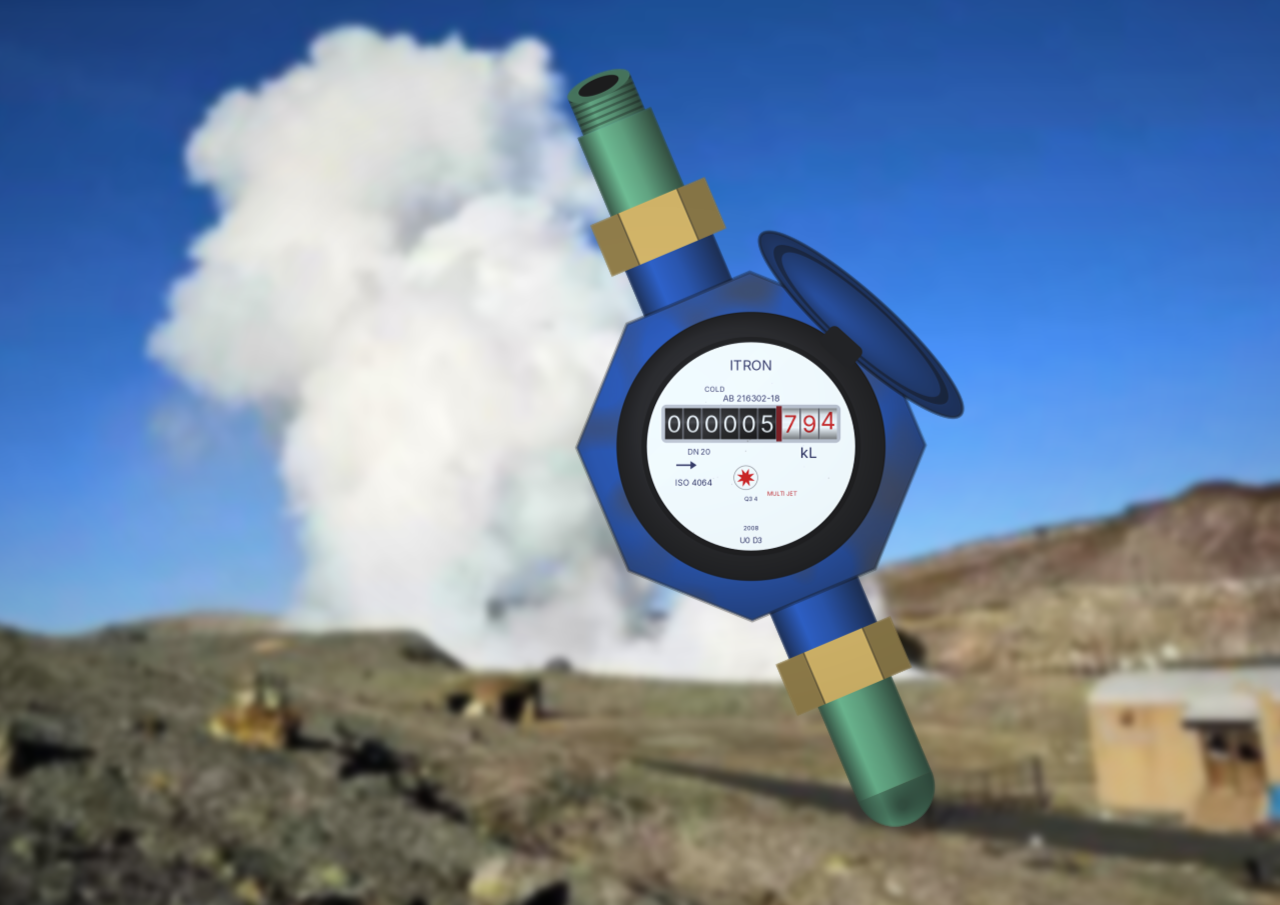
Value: 5.794 kL
